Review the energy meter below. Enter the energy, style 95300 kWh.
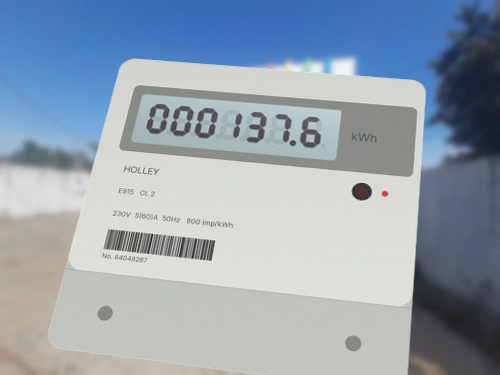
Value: 137.6 kWh
